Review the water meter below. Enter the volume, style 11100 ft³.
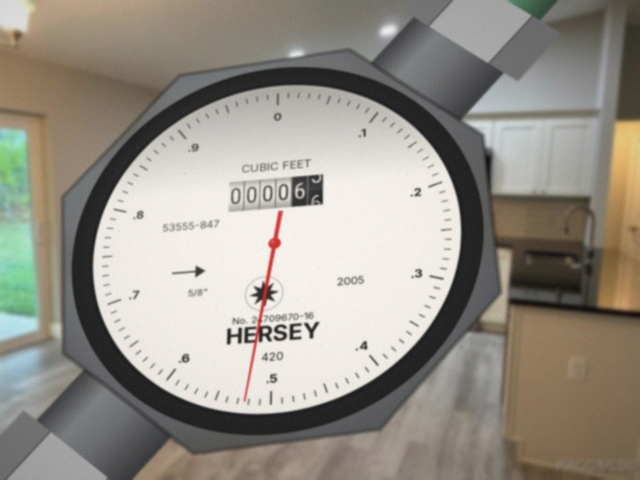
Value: 65.52 ft³
